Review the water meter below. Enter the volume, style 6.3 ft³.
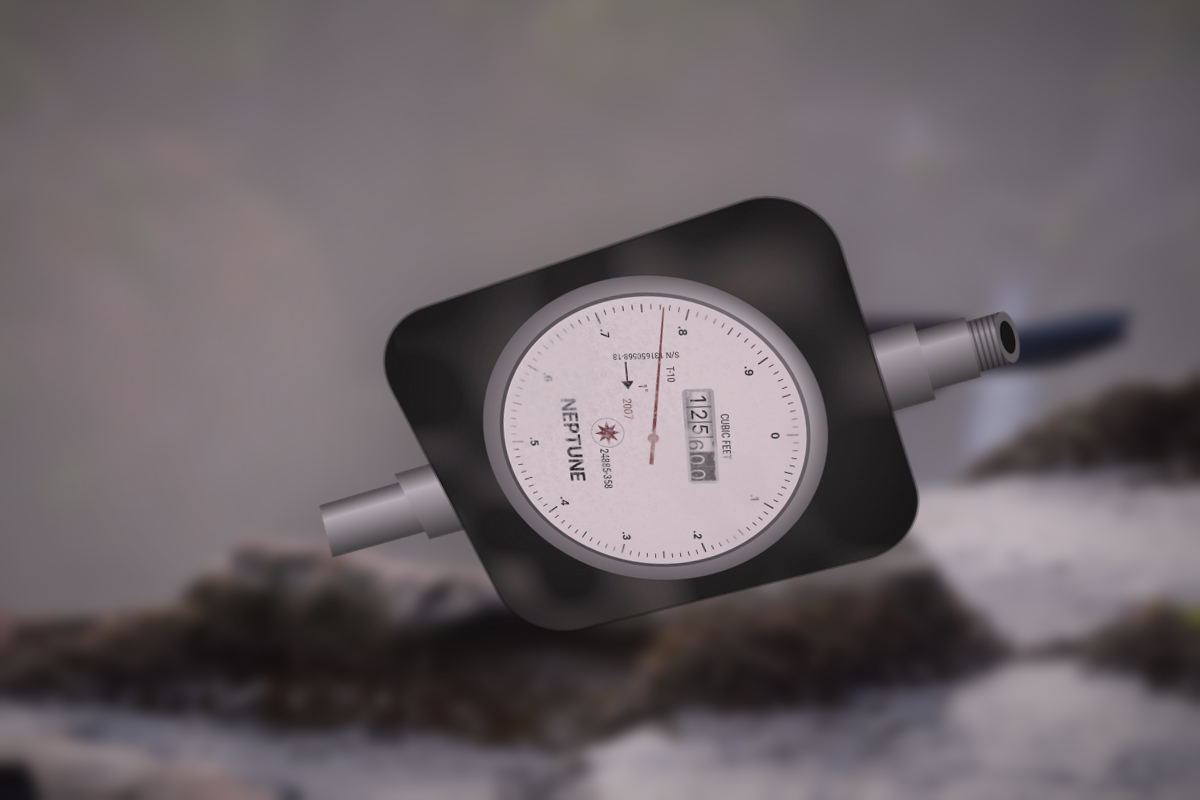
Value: 125599.77 ft³
